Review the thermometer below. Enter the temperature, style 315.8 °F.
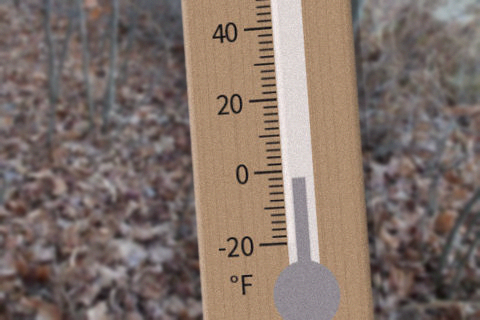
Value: -2 °F
